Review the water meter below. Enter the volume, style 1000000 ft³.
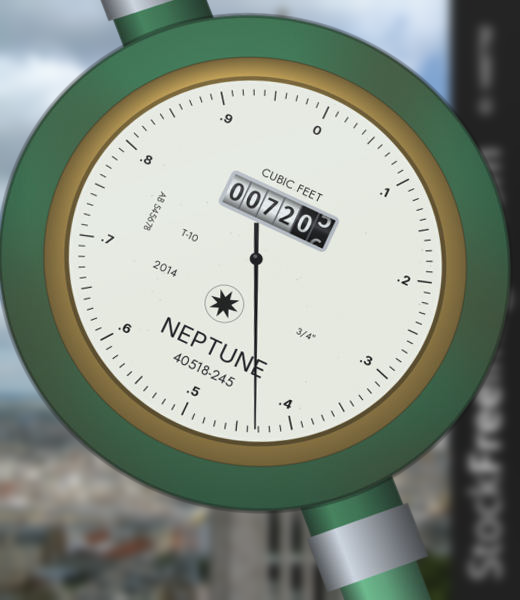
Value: 7205.43 ft³
